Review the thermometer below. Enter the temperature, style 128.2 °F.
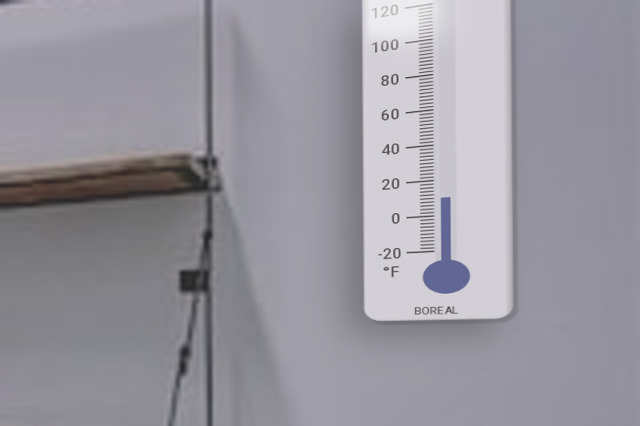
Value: 10 °F
